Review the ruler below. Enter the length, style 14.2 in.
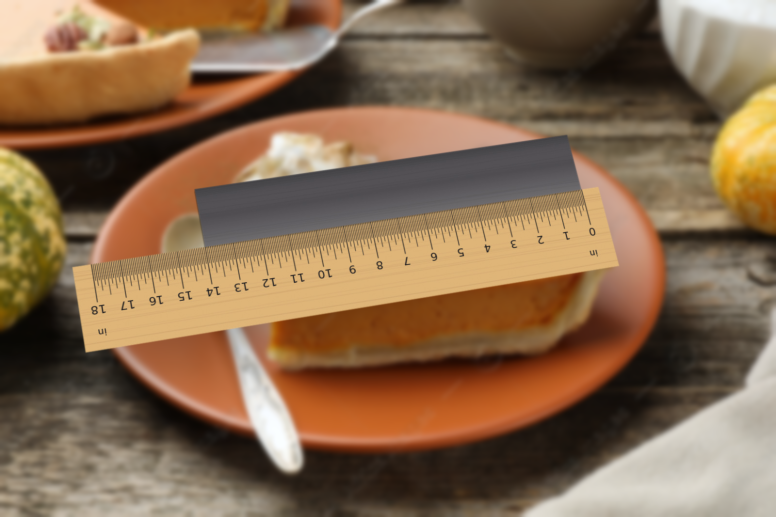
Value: 14 in
